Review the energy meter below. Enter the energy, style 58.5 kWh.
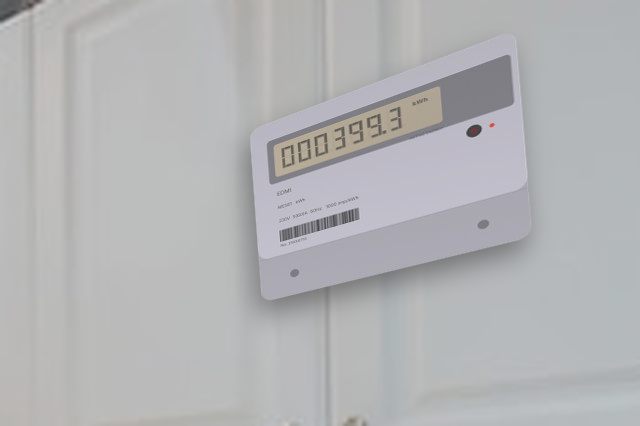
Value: 399.3 kWh
